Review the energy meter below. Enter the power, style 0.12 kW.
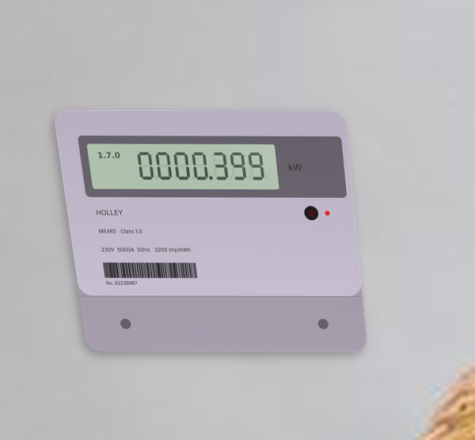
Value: 0.399 kW
